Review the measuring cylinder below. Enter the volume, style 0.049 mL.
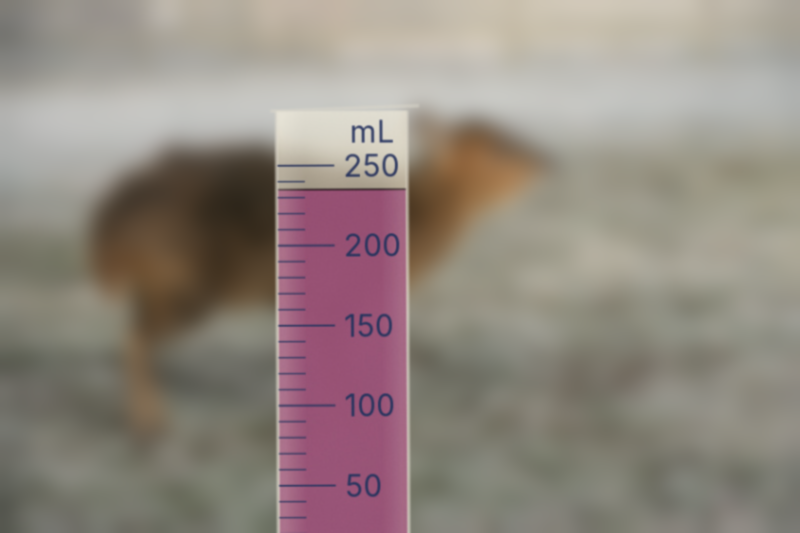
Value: 235 mL
